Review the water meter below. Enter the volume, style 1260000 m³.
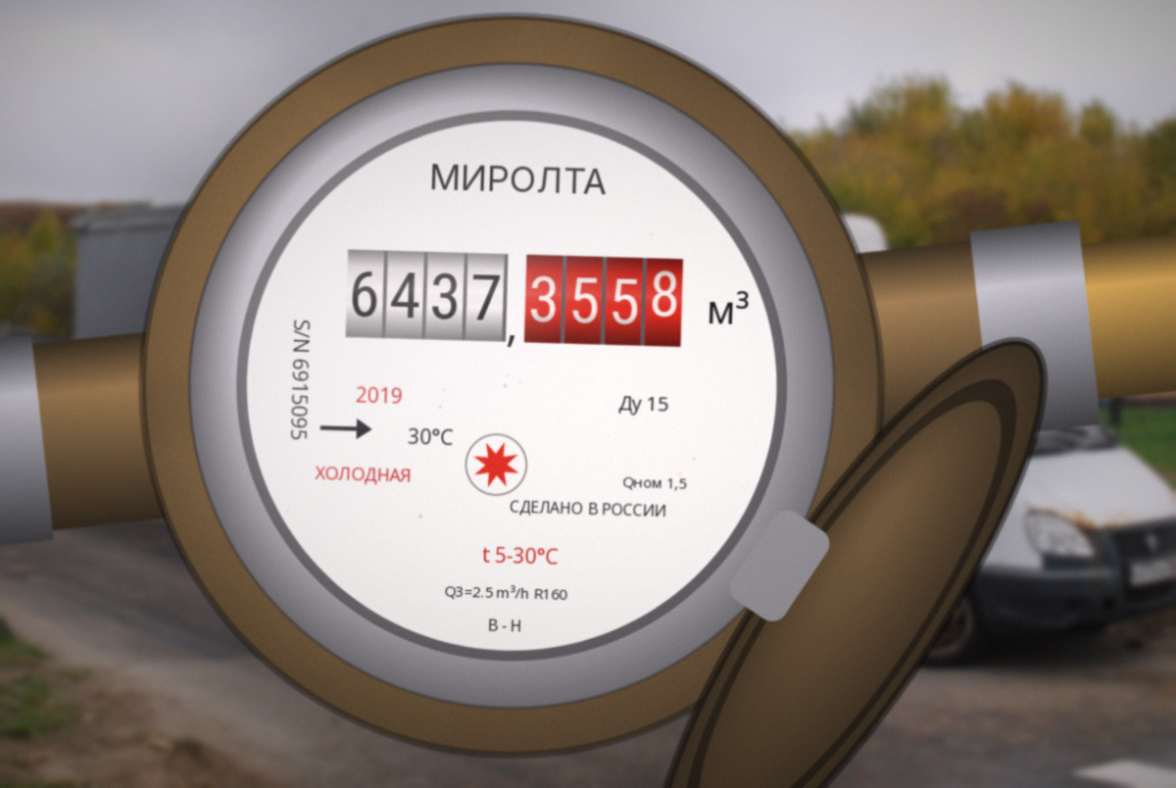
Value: 6437.3558 m³
